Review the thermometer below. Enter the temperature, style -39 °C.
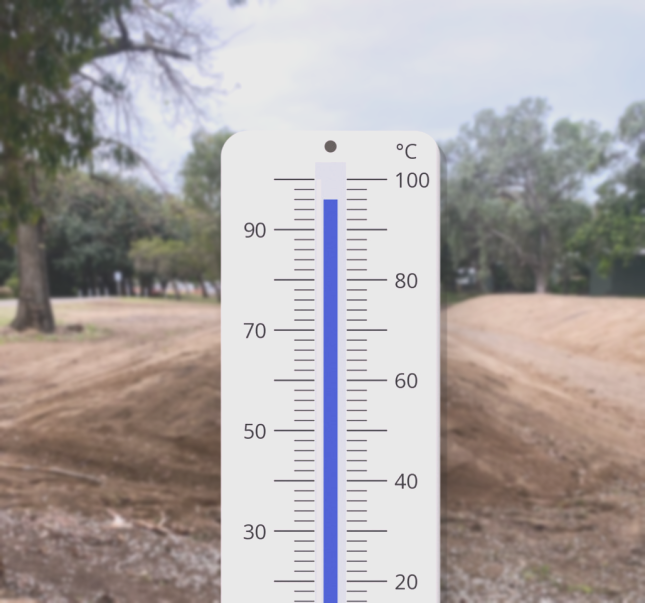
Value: 96 °C
